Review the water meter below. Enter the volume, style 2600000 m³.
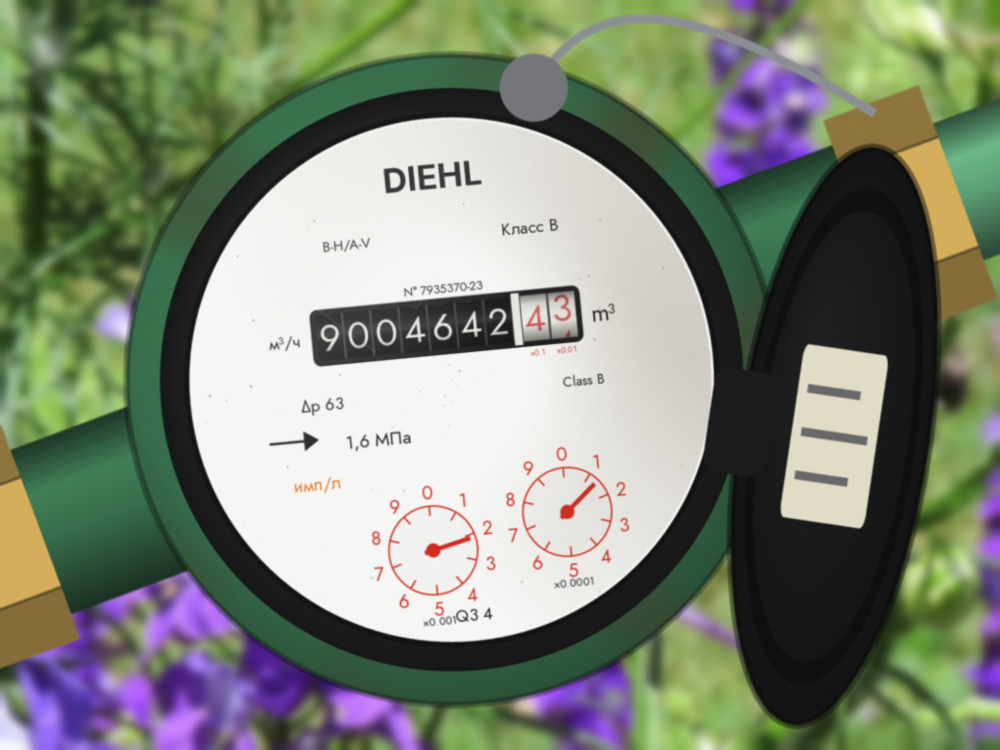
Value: 9004642.4321 m³
